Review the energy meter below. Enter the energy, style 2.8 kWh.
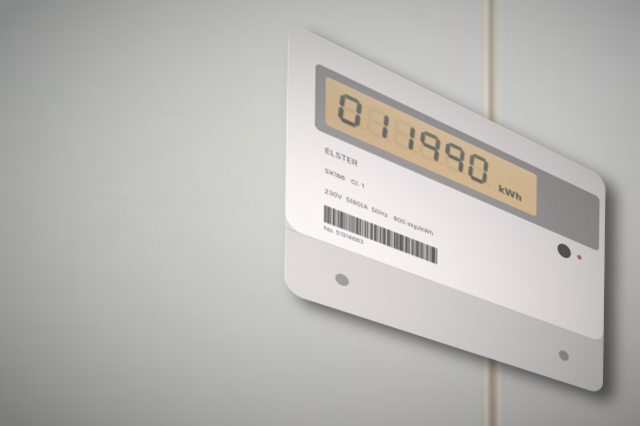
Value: 11990 kWh
